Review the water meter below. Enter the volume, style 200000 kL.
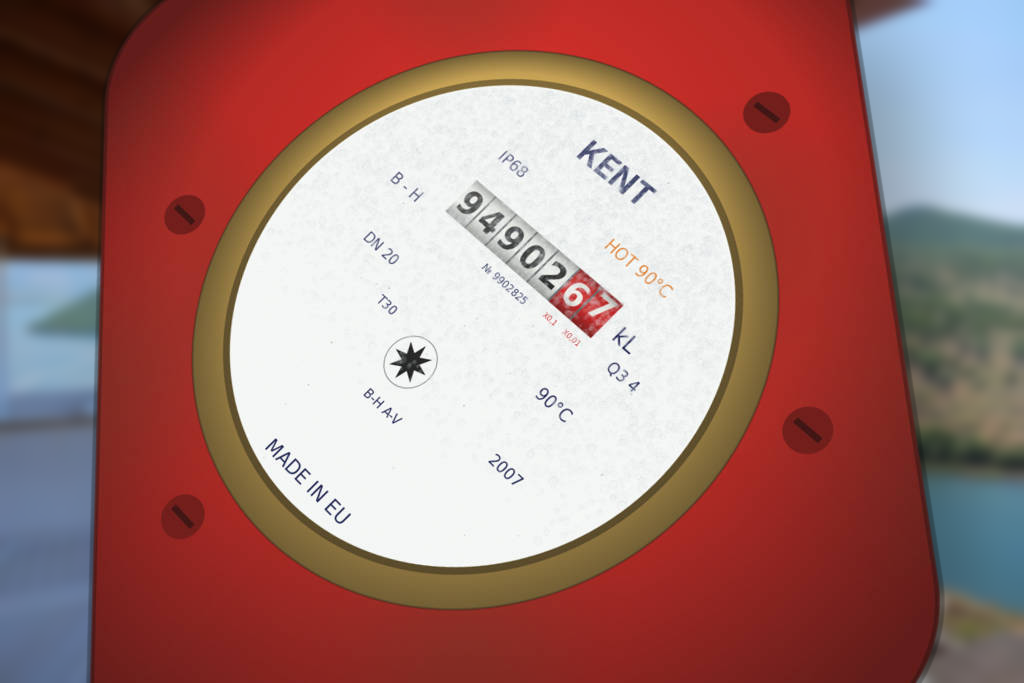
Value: 94902.67 kL
